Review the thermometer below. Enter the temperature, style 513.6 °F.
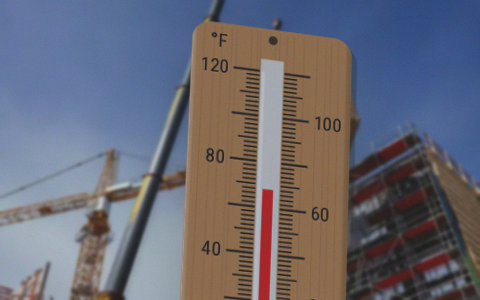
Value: 68 °F
